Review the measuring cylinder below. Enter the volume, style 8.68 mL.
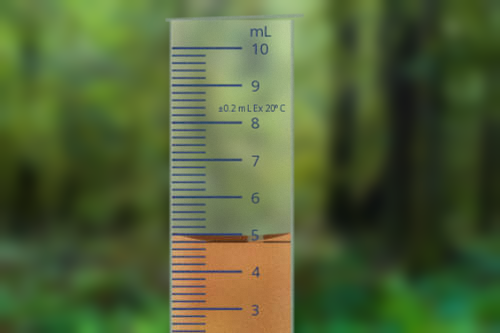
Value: 4.8 mL
